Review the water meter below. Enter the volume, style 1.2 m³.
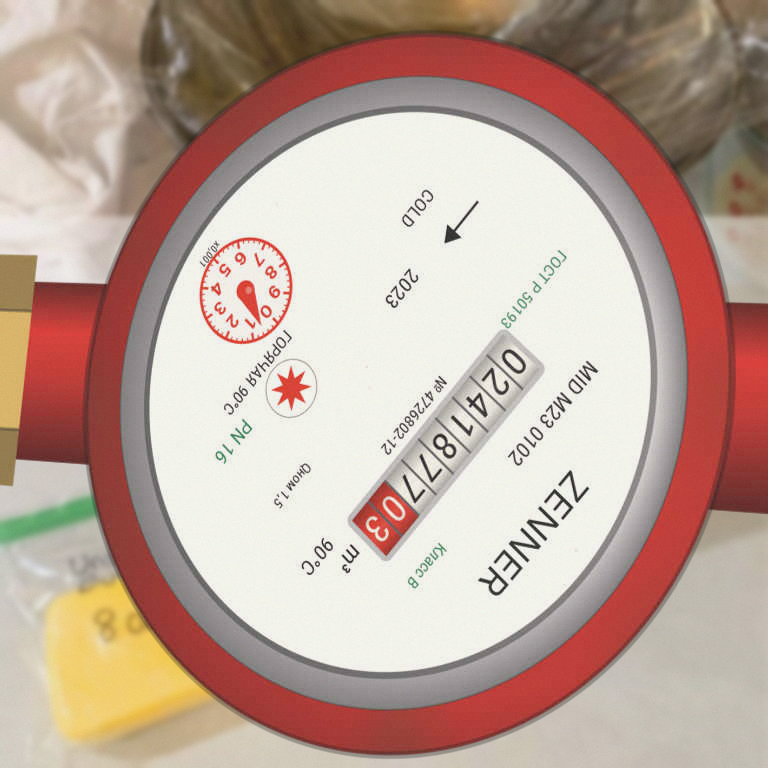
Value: 241877.030 m³
